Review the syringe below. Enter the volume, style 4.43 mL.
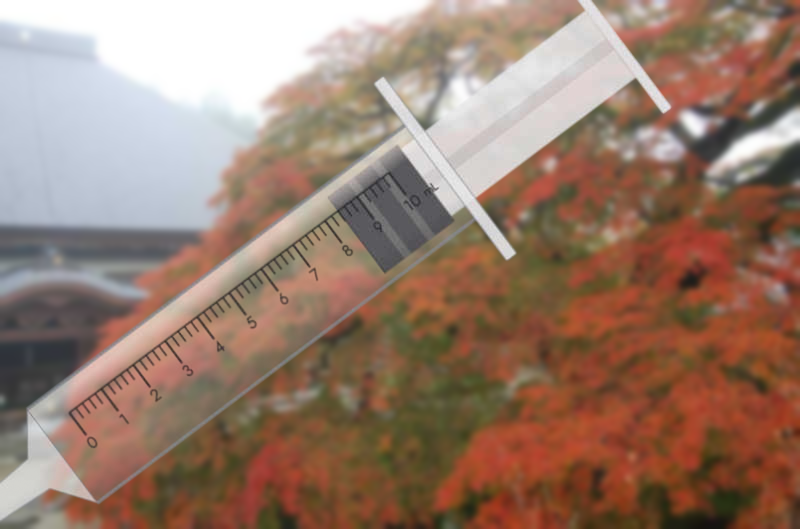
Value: 8.4 mL
